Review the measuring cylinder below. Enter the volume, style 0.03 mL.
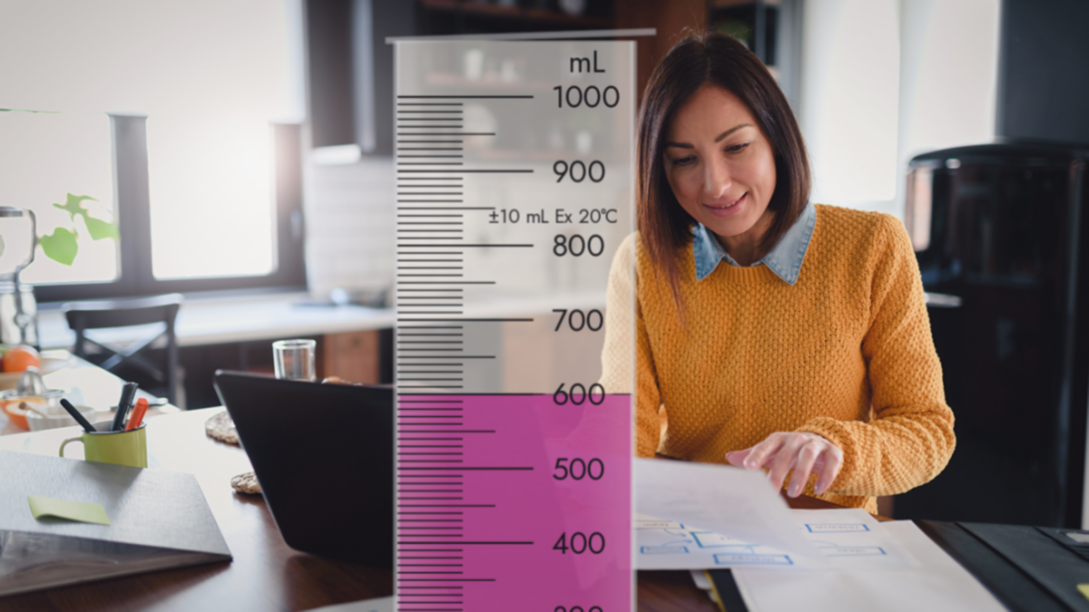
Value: 600 mL
